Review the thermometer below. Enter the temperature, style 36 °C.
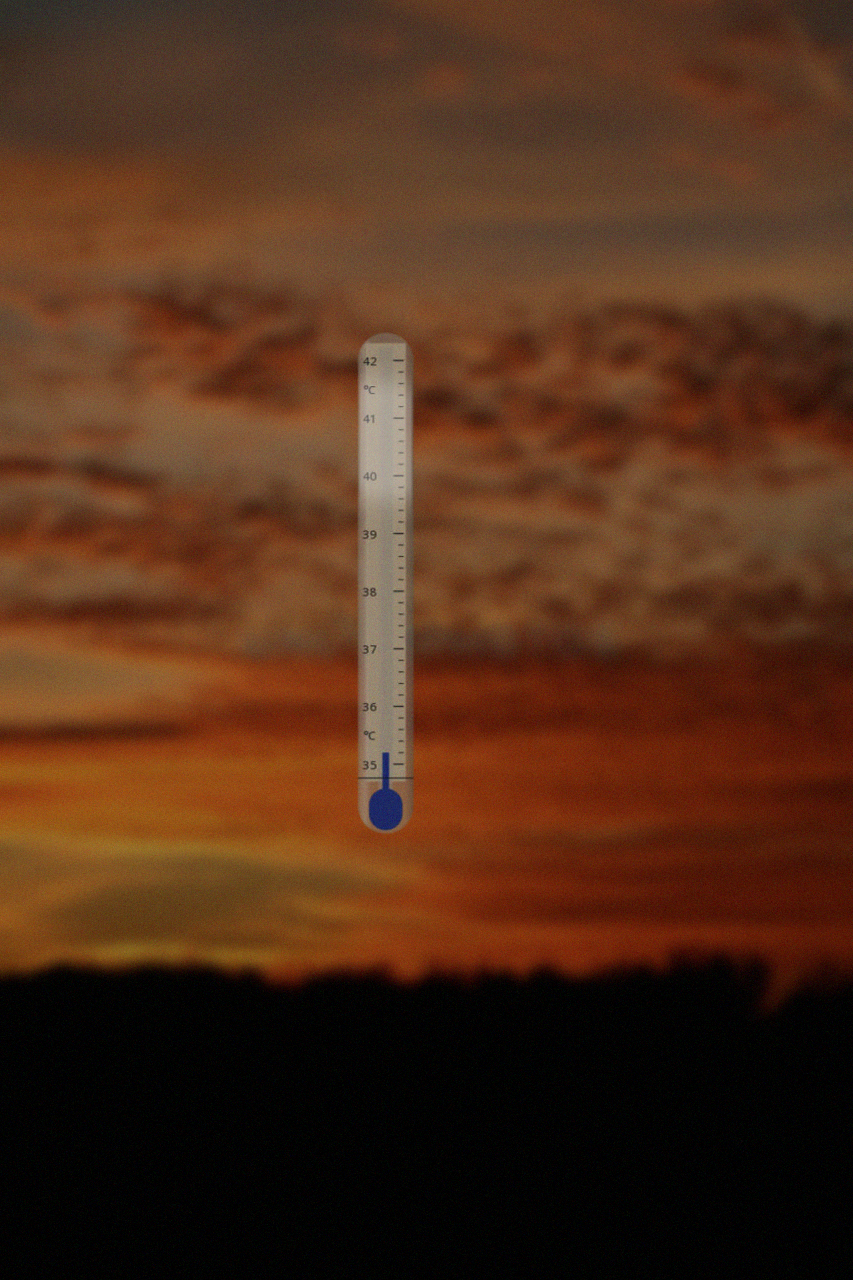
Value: 35.2 °C
